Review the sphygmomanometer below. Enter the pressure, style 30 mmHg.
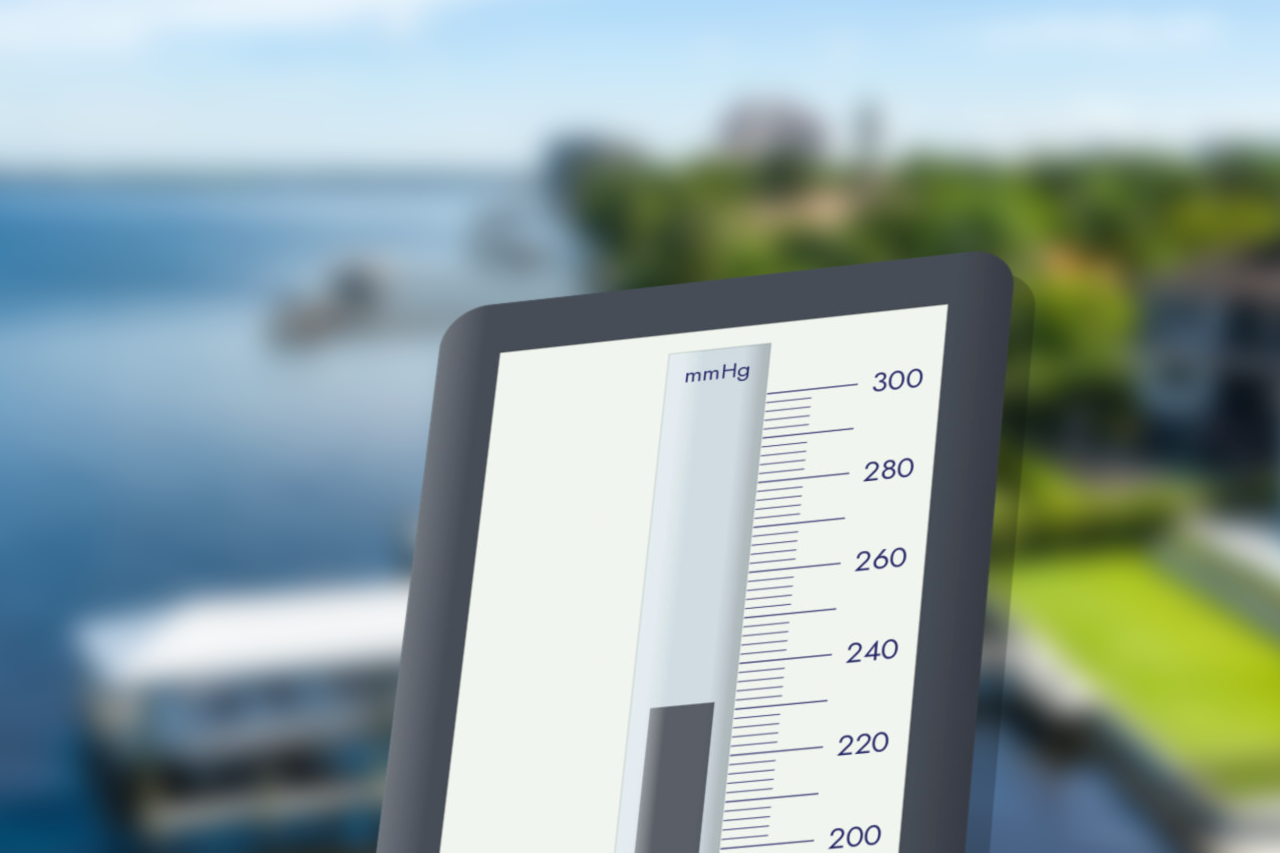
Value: 232 mmHg
